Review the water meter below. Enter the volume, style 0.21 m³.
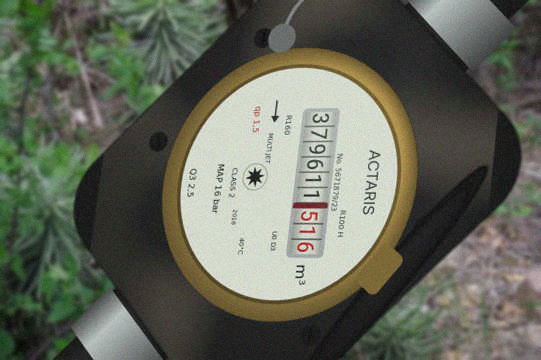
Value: 379611.516 m³
